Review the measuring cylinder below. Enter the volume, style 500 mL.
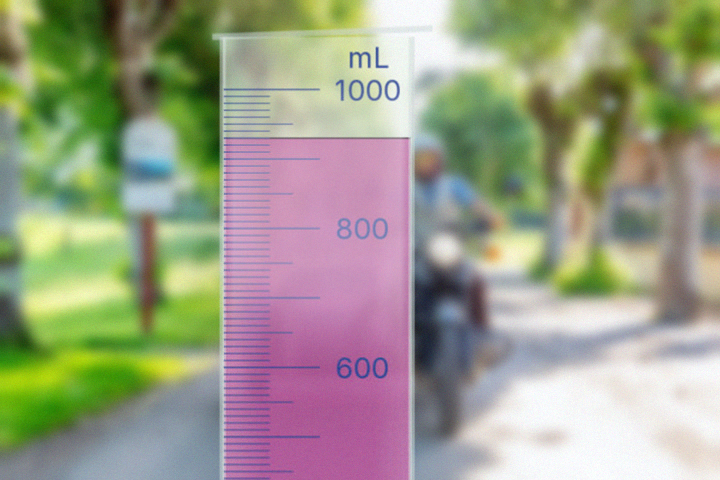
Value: 930 mL
